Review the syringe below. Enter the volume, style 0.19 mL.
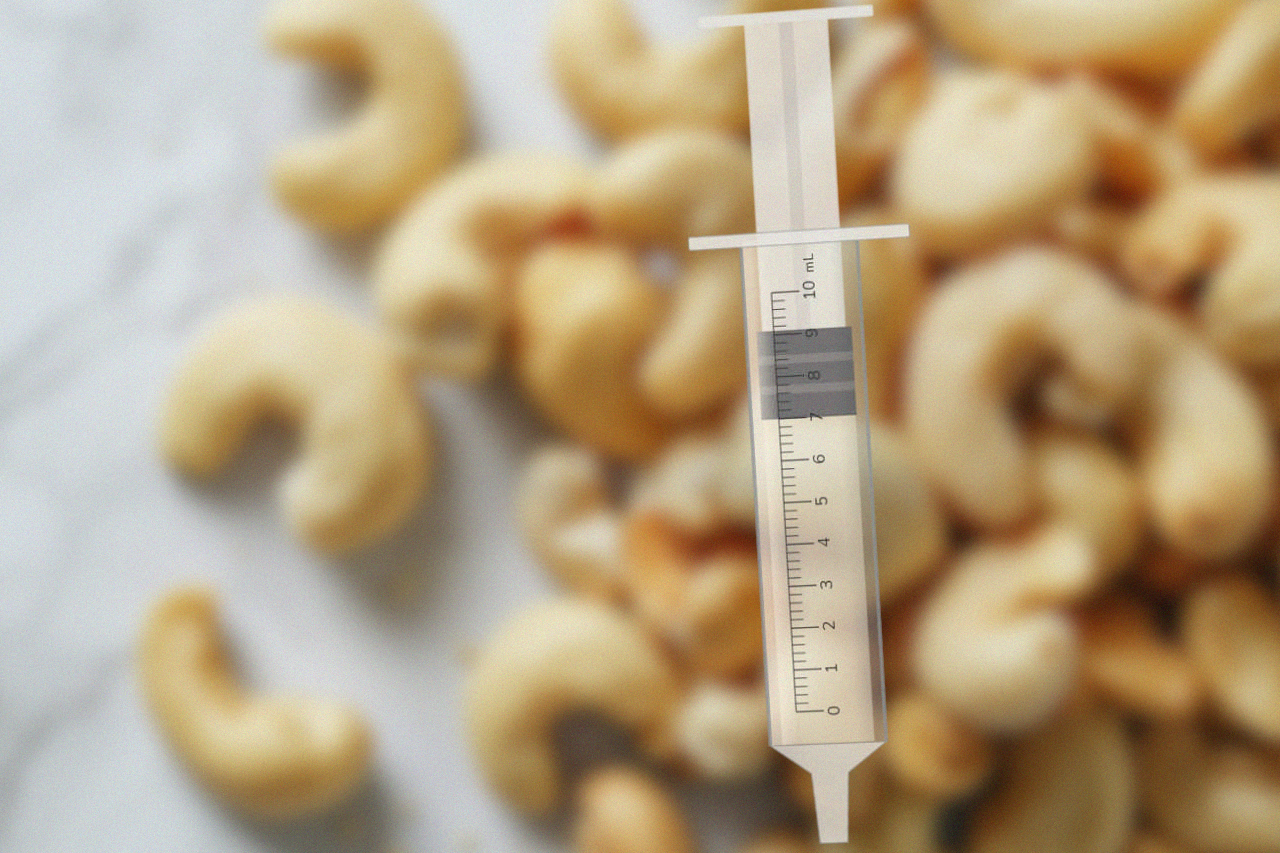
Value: 7 mL
